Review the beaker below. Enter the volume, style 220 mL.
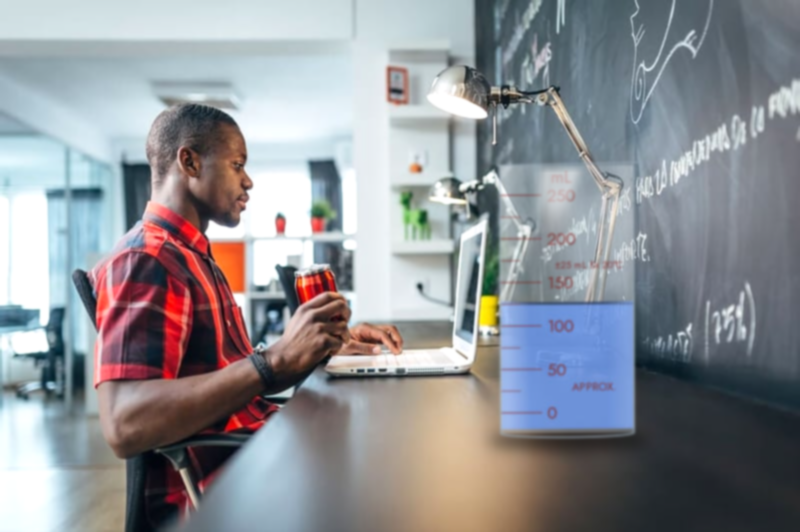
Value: 125 mL
